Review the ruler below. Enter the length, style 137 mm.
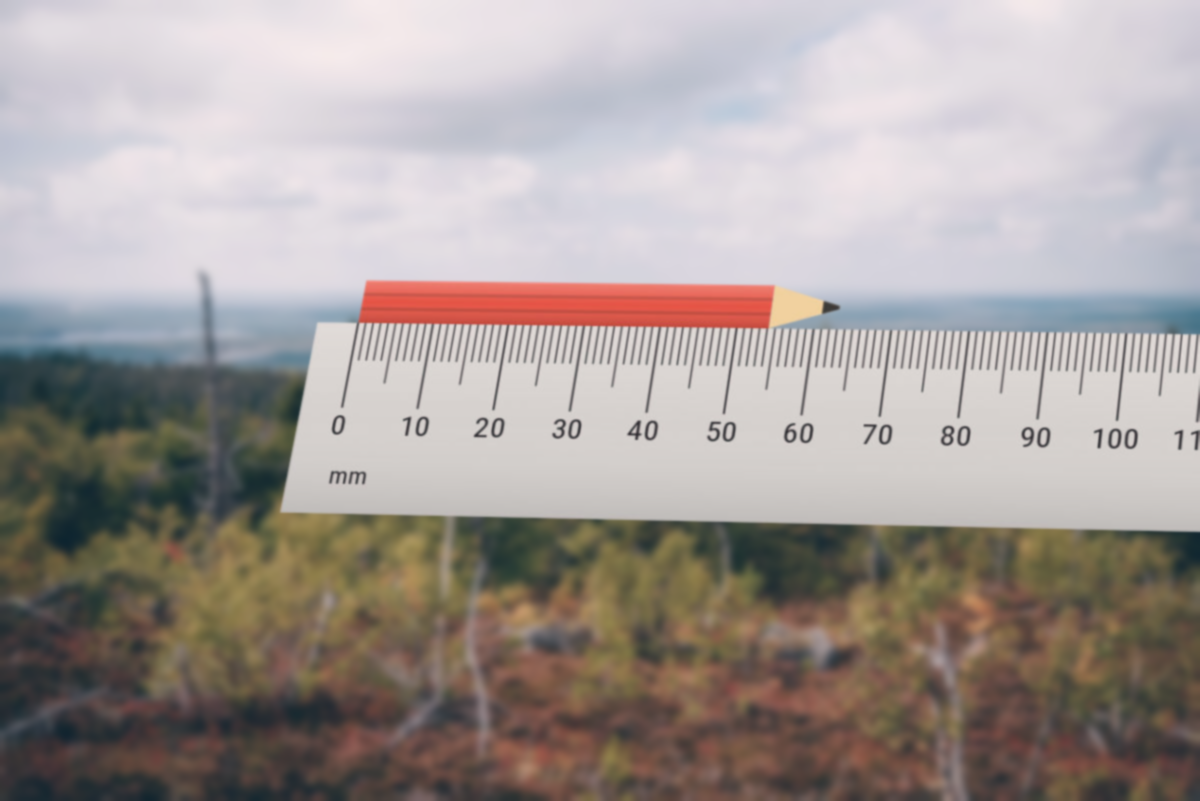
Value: 63 mm
